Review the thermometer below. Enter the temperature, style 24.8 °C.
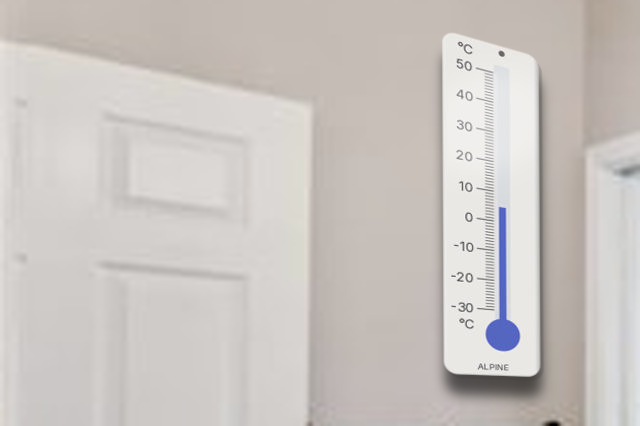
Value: 5 °C
